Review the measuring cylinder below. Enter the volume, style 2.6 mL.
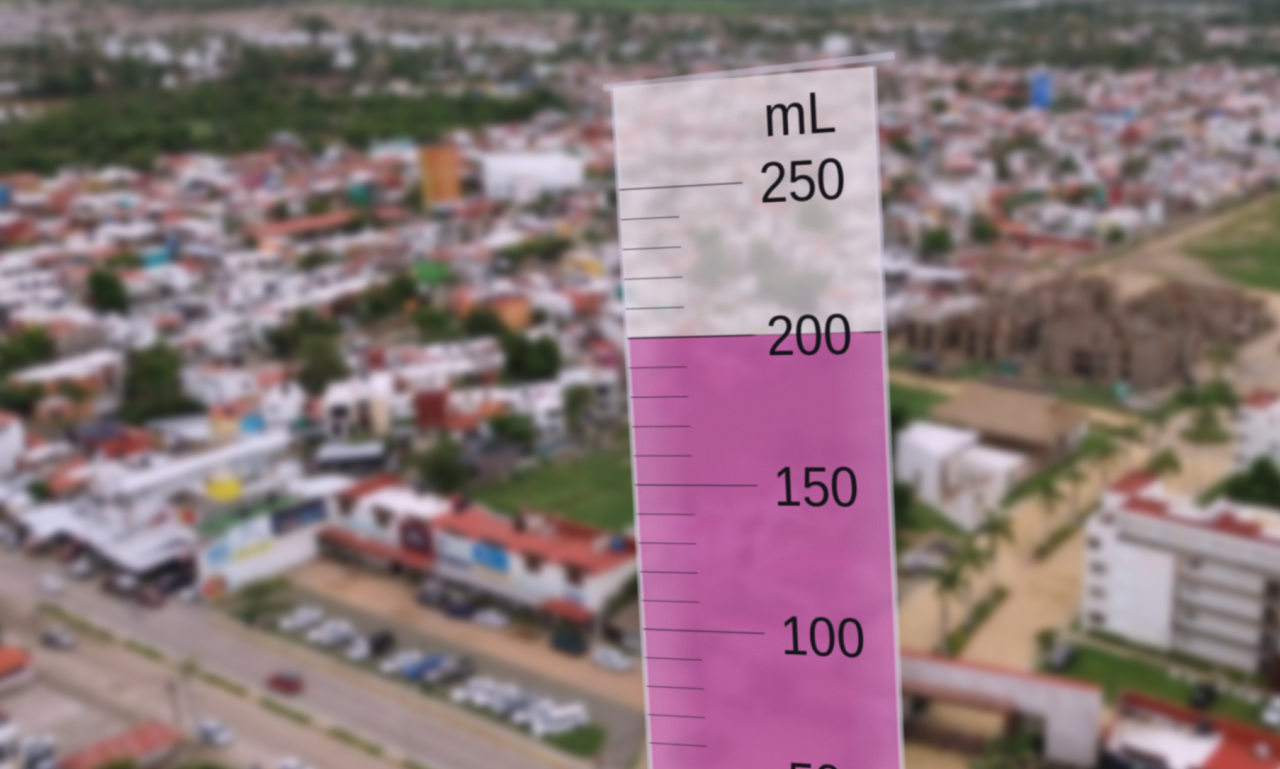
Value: 200 mL
